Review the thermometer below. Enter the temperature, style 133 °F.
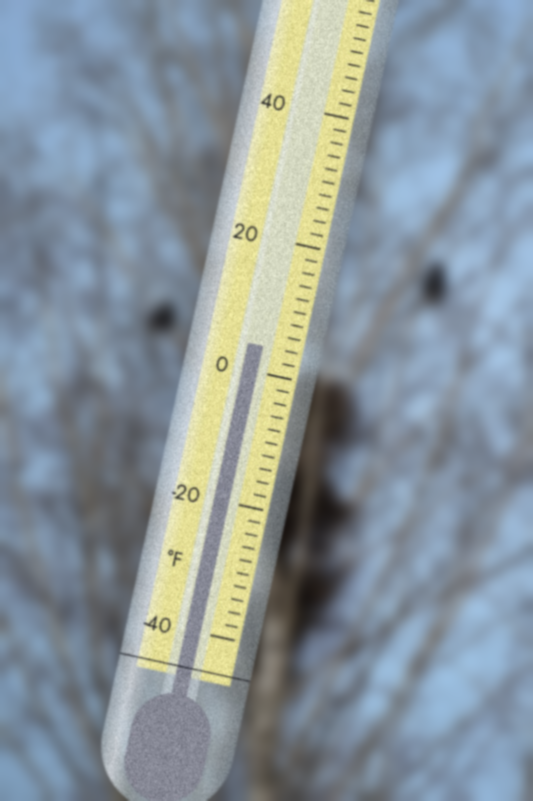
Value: 4 °F
